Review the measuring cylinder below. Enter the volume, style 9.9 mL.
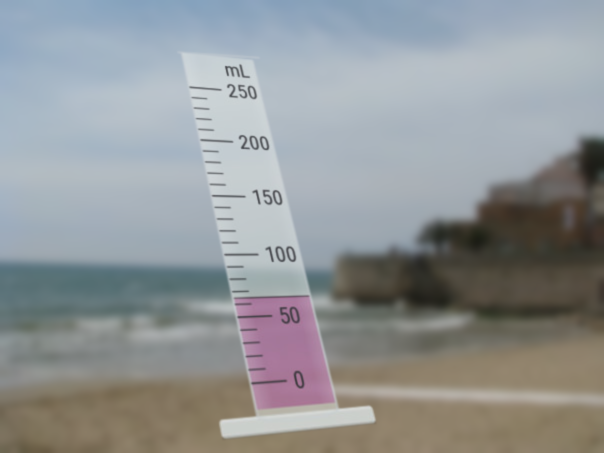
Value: 65 mL
